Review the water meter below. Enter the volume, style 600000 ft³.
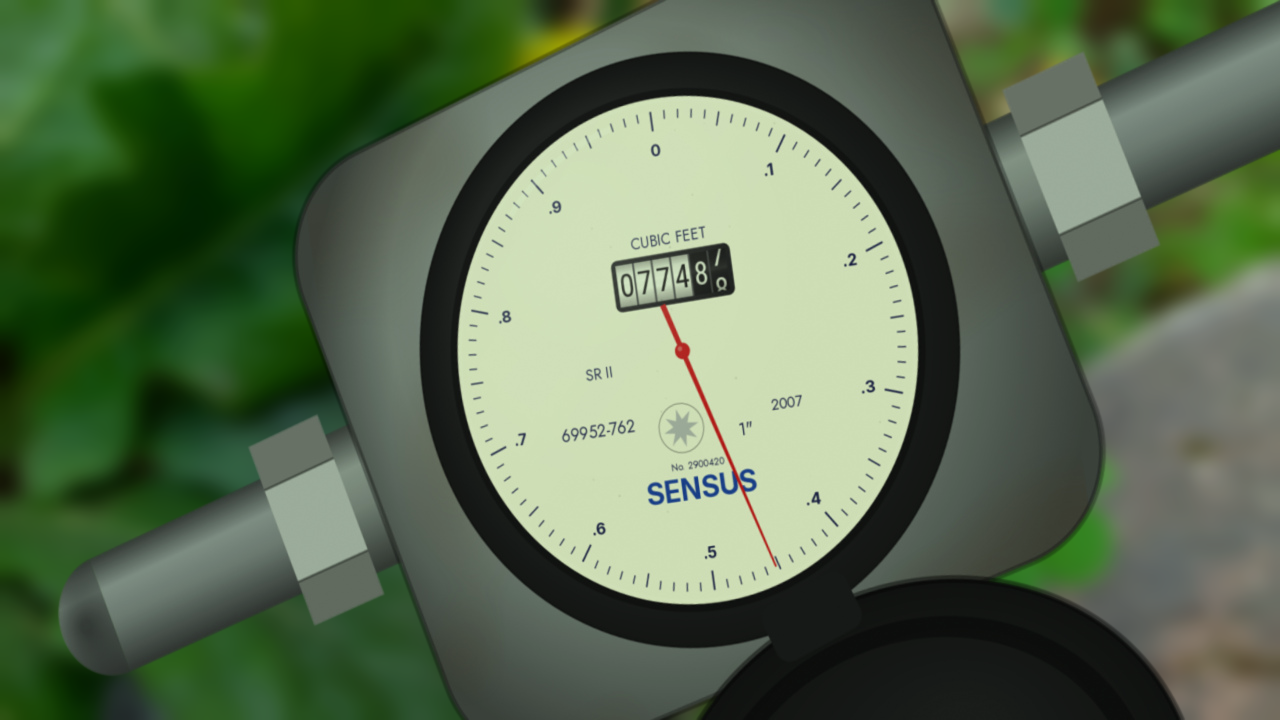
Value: 77487.45 ft³
